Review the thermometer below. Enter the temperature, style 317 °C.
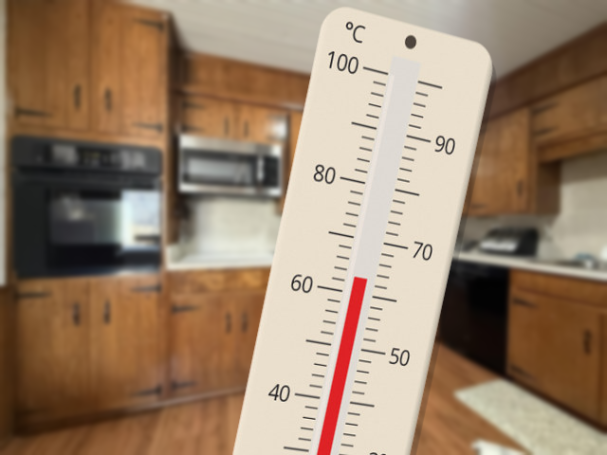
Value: 63 °C
